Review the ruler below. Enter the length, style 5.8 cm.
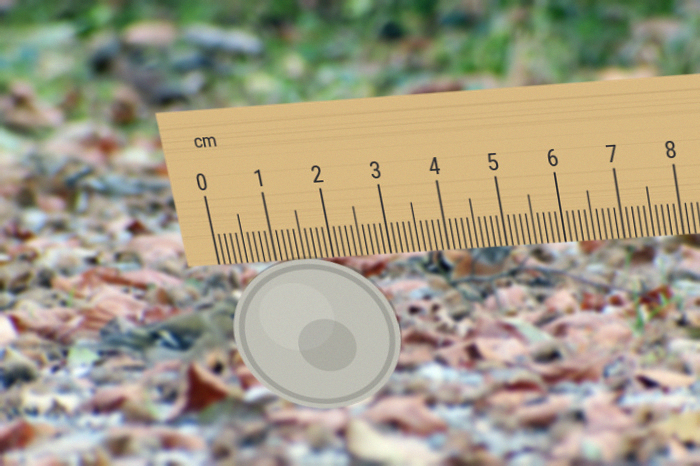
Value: 2.9 cm
